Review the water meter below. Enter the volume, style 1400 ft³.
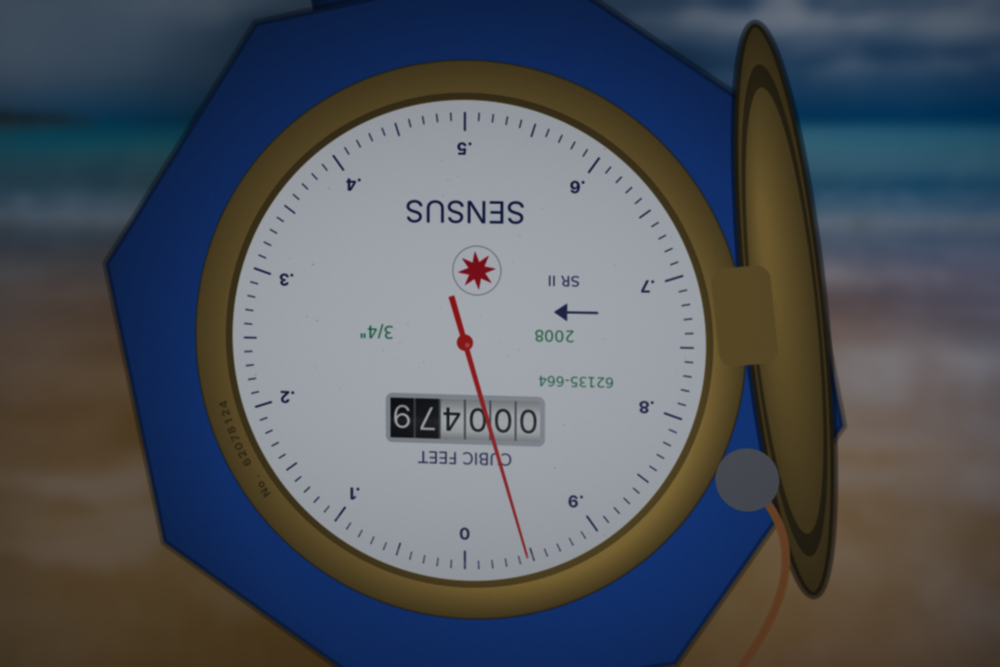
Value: 478.95 ft³
